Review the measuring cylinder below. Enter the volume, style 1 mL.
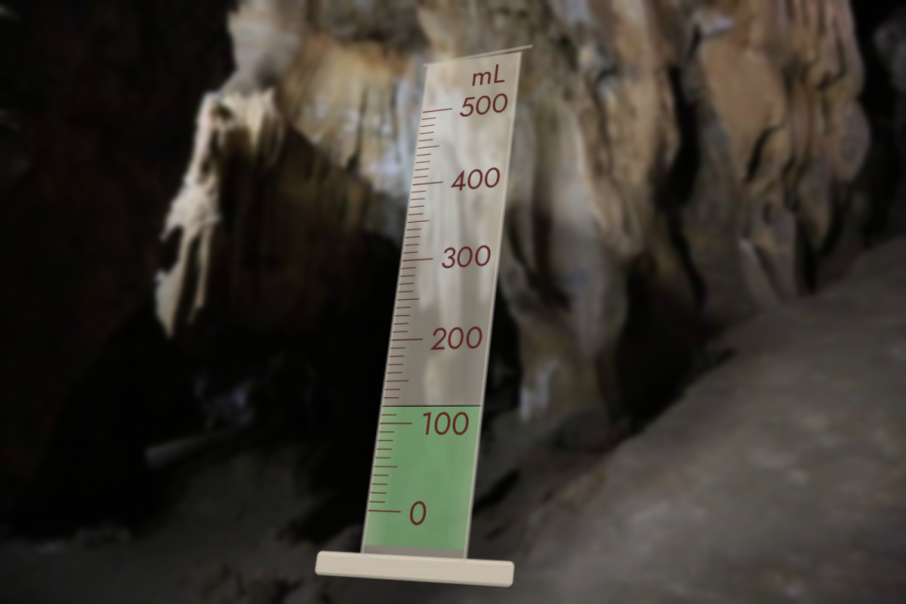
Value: 120 mL
